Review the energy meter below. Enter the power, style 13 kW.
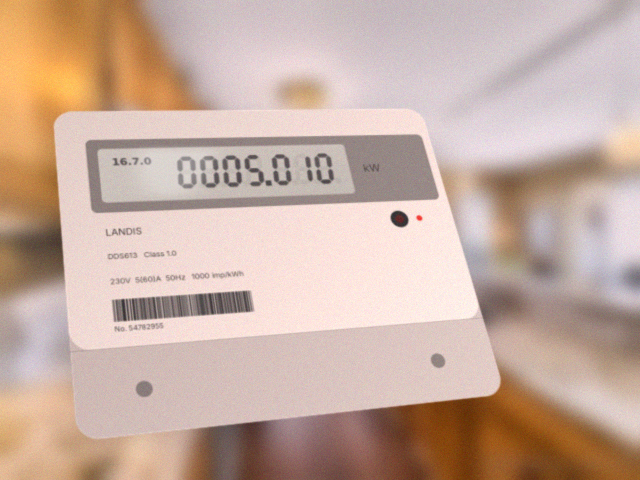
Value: 5.010 kW
